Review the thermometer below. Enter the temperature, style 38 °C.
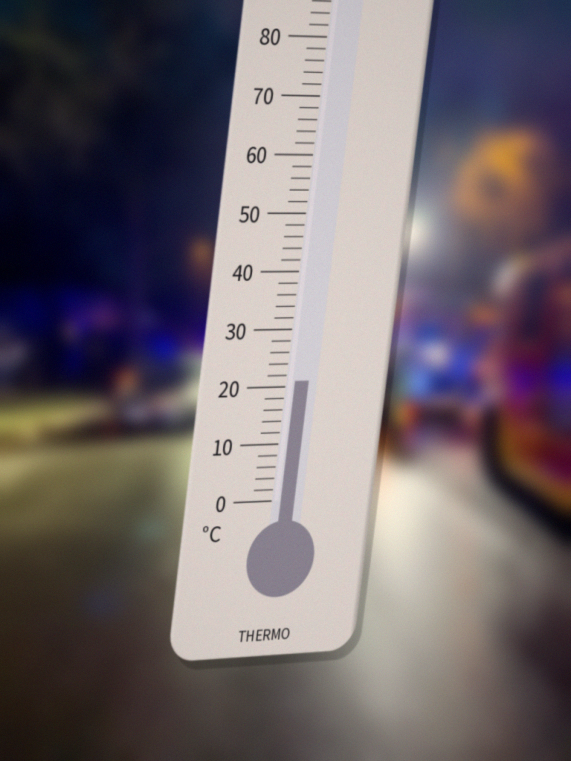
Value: 21 °C
